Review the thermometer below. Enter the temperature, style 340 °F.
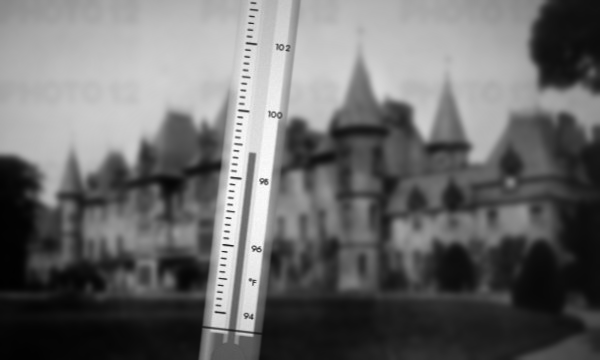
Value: 98.8 °F
